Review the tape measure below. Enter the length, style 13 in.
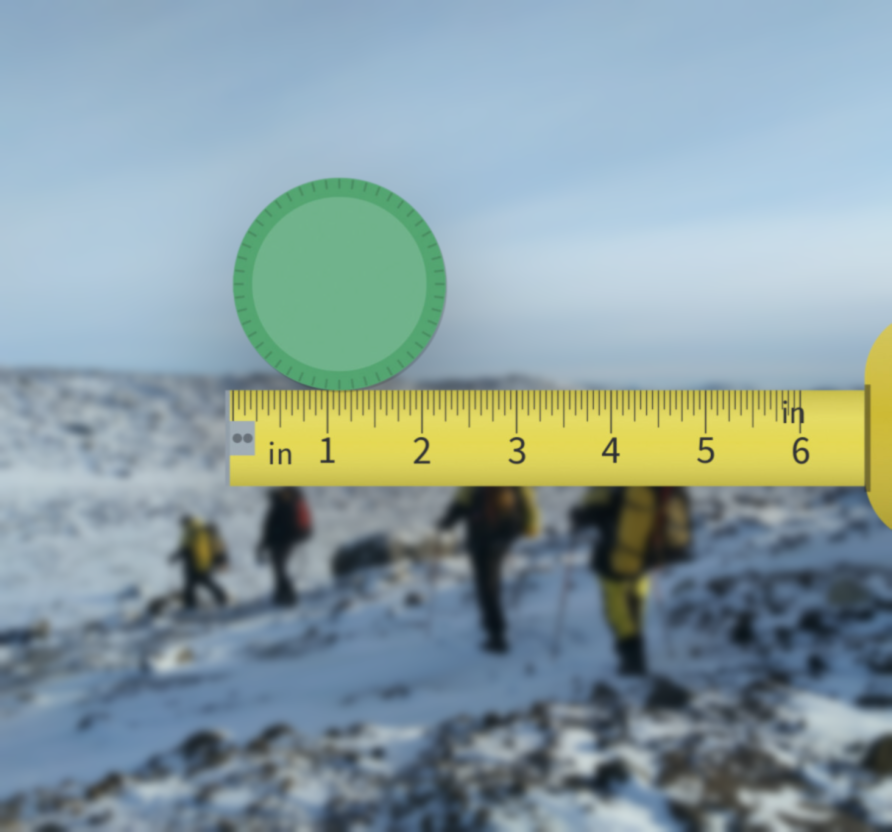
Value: 2.25 in
